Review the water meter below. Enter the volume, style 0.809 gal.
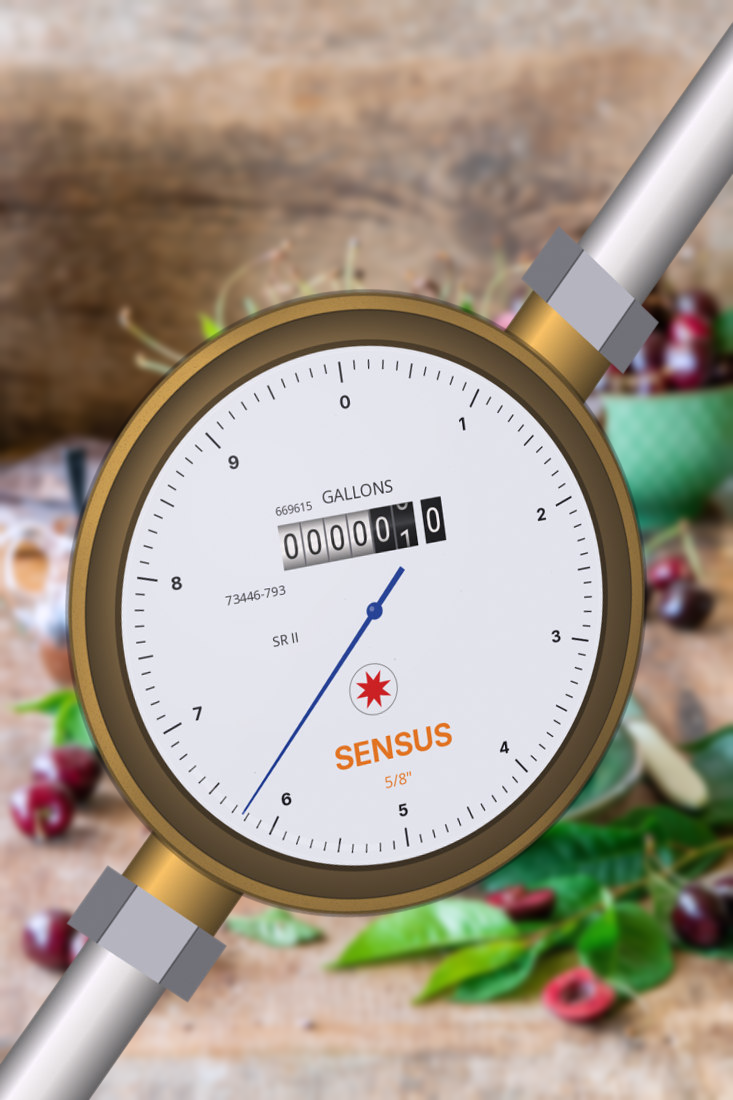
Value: 6.2 gal
